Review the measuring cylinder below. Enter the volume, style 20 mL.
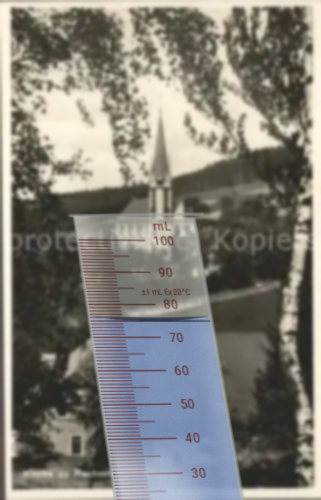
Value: 75 mL
